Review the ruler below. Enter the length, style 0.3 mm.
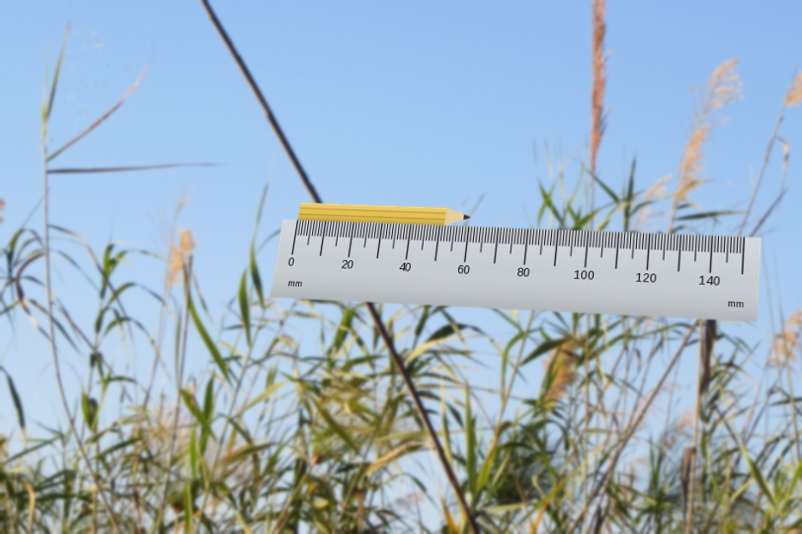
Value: 60 mm
